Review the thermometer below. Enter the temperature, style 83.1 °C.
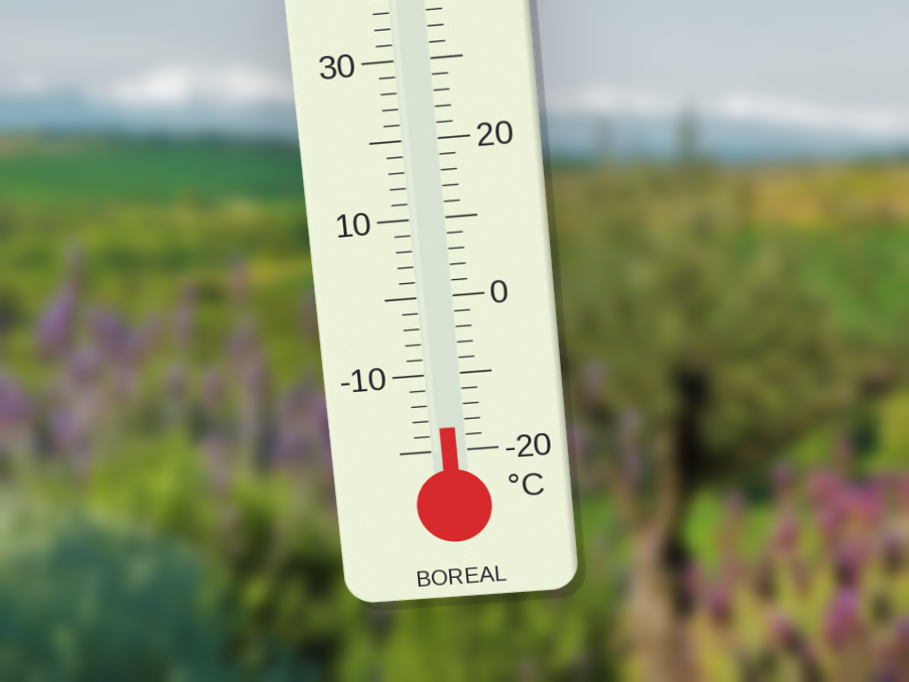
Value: -17 °C
